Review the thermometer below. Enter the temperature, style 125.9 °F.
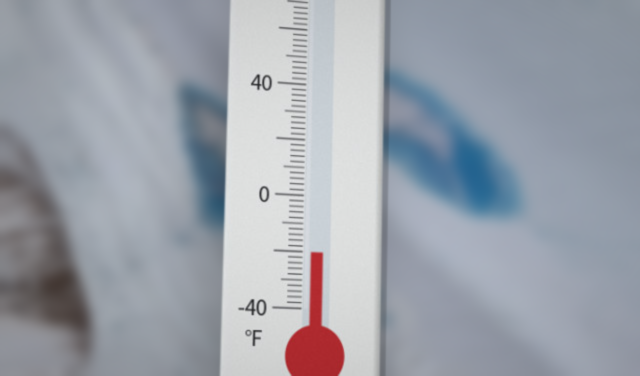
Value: -20 °F
